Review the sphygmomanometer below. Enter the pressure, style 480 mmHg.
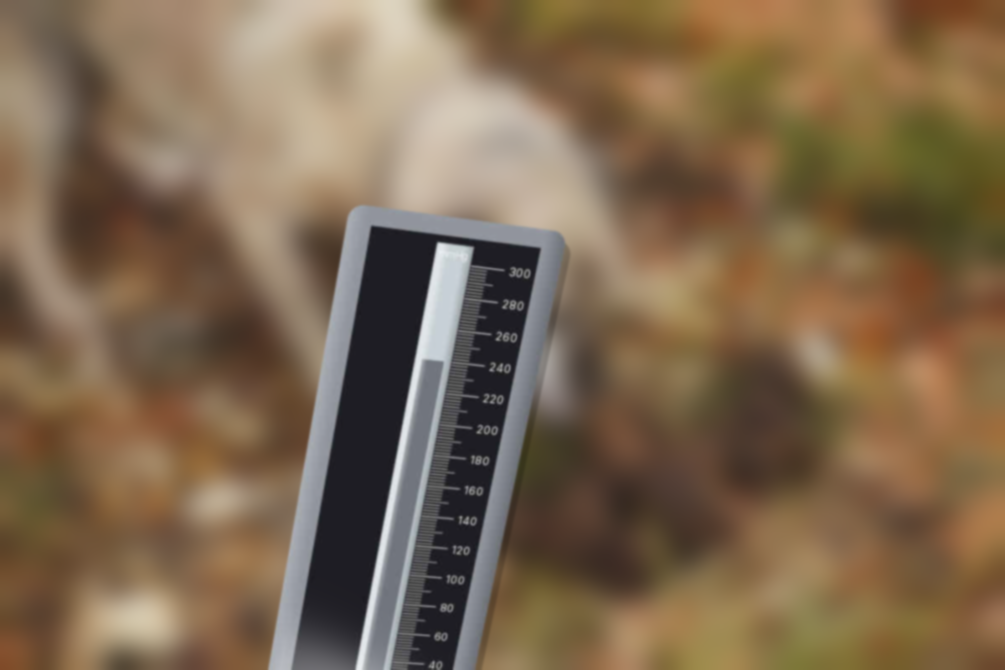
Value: 240 mmHg
